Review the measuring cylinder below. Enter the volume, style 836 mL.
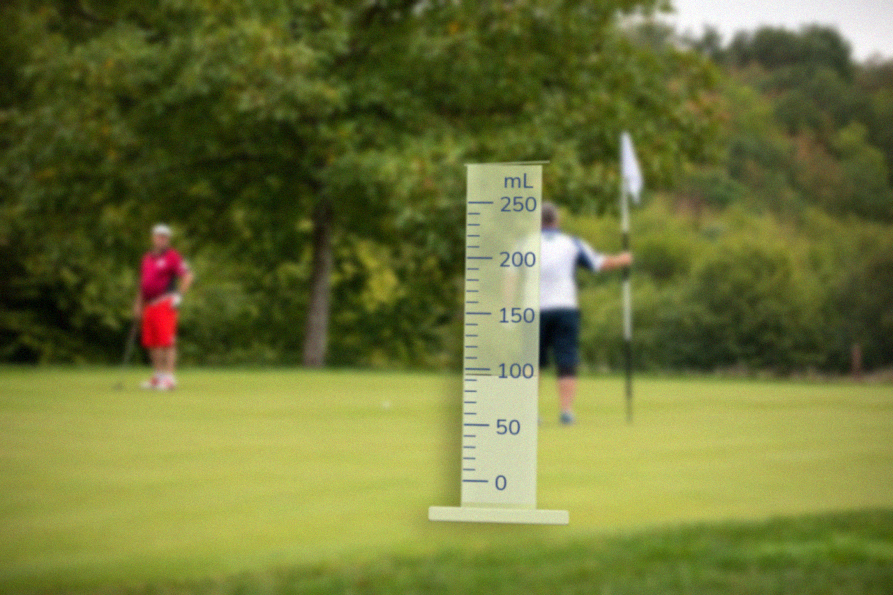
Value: 95 mL
